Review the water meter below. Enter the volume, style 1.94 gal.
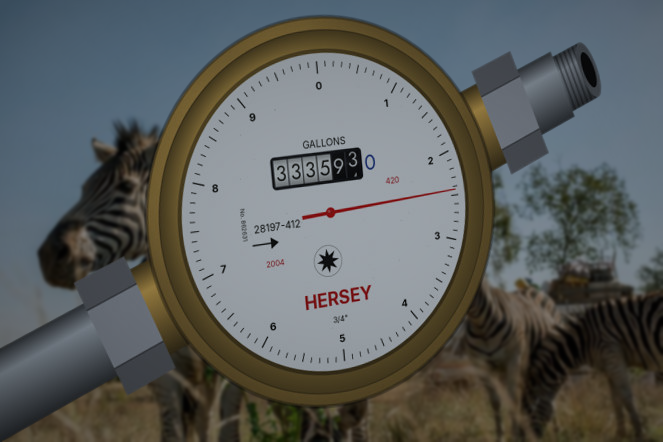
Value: 3335932.4 gal
